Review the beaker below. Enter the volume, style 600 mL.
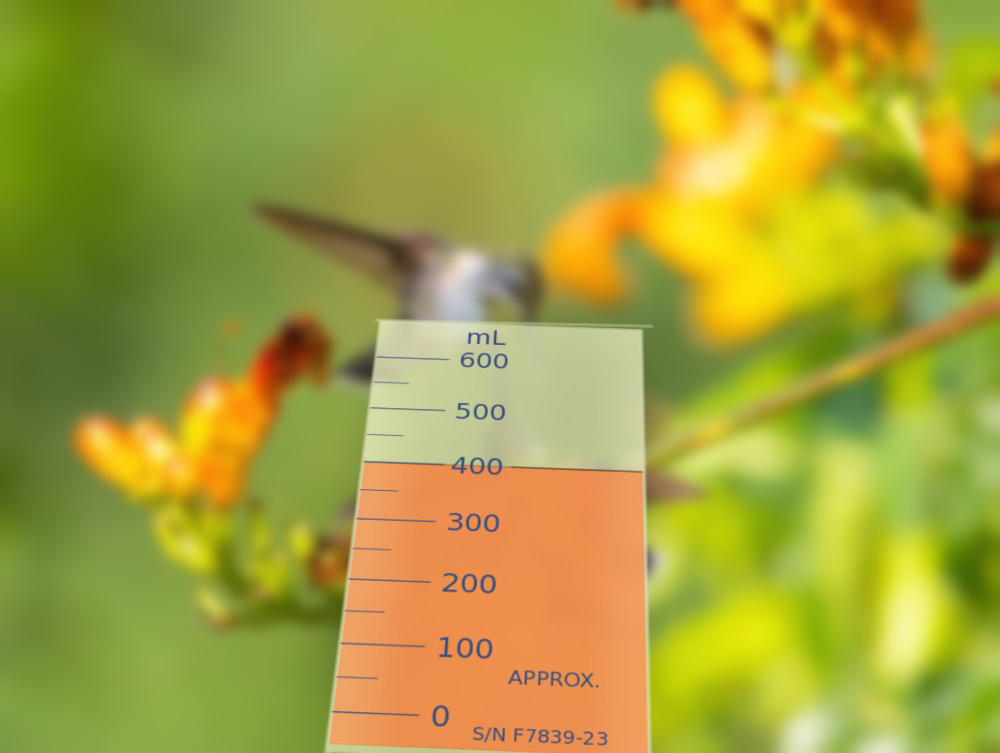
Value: 400 mL
